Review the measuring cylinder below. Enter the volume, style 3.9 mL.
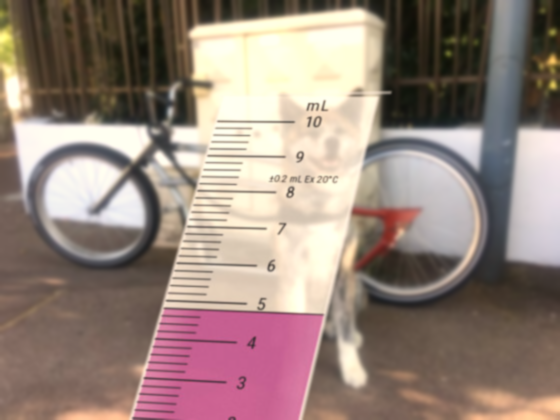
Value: 4.8 mL
